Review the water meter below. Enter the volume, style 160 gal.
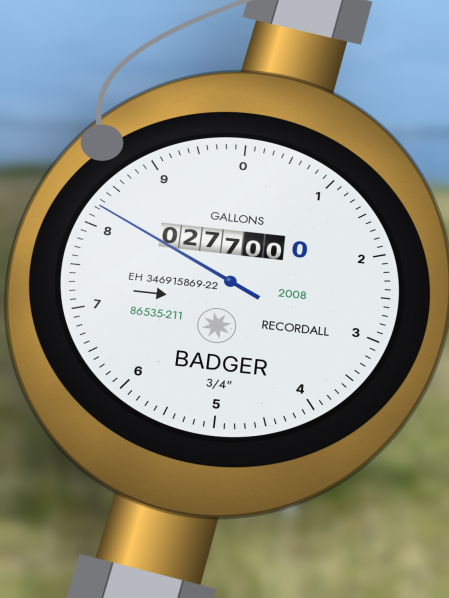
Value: 276998.2 gal
